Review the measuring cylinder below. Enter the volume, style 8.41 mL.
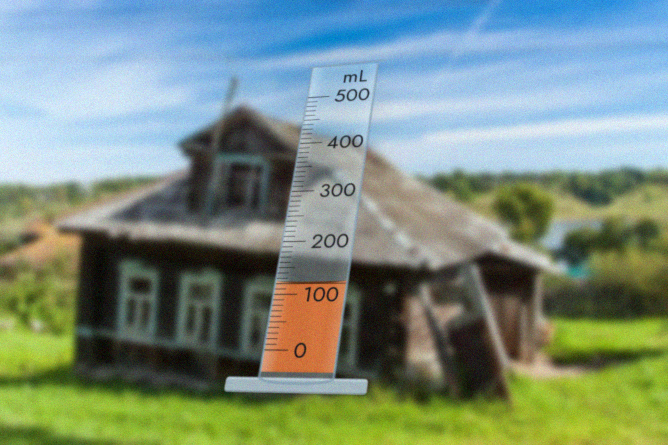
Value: 120 mL
